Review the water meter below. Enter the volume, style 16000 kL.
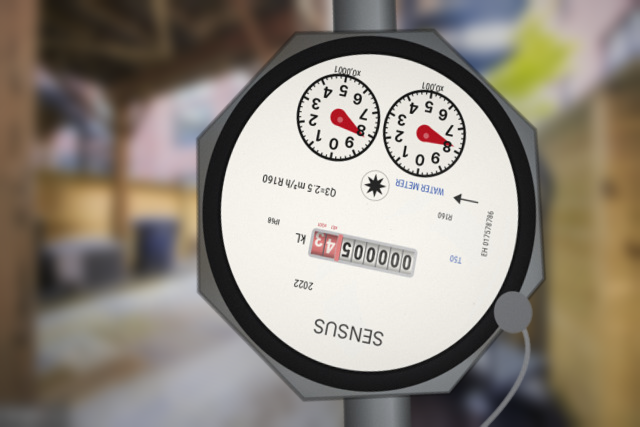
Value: 5.4278 kL
